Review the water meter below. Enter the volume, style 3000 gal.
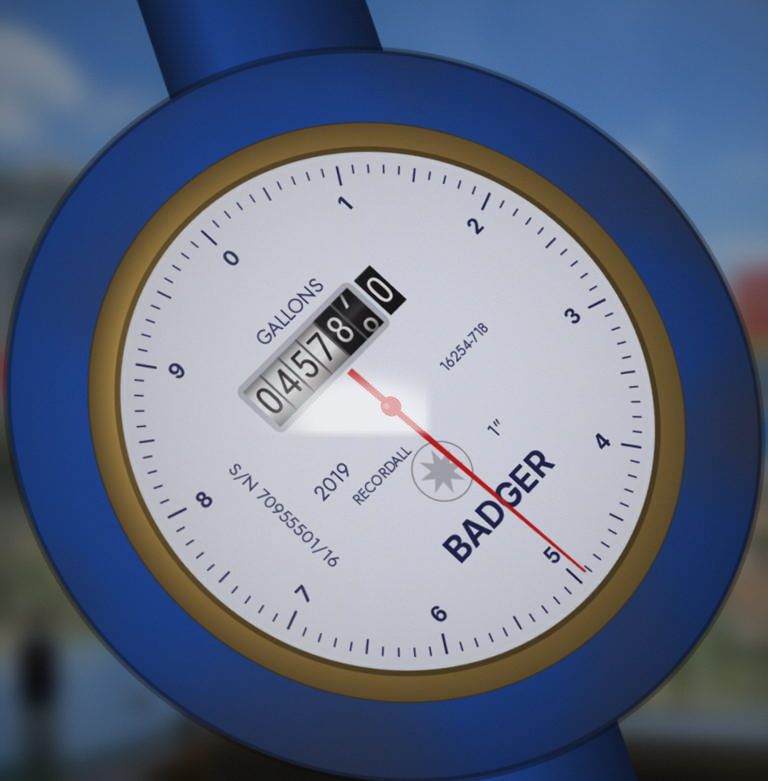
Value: 457874.9 gal
